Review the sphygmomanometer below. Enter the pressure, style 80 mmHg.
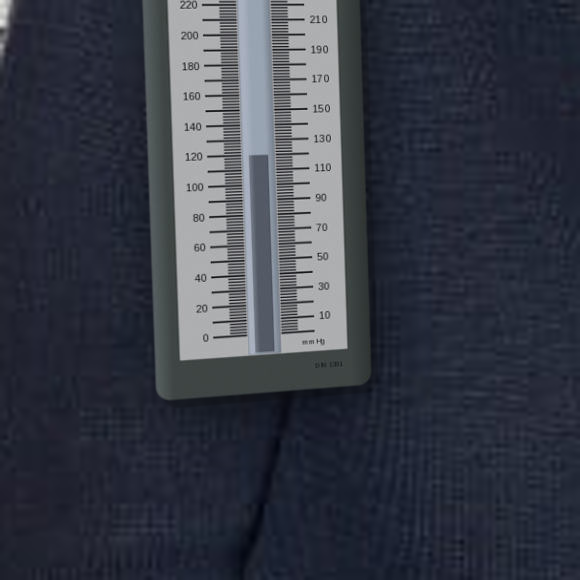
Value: 120 mmHg
